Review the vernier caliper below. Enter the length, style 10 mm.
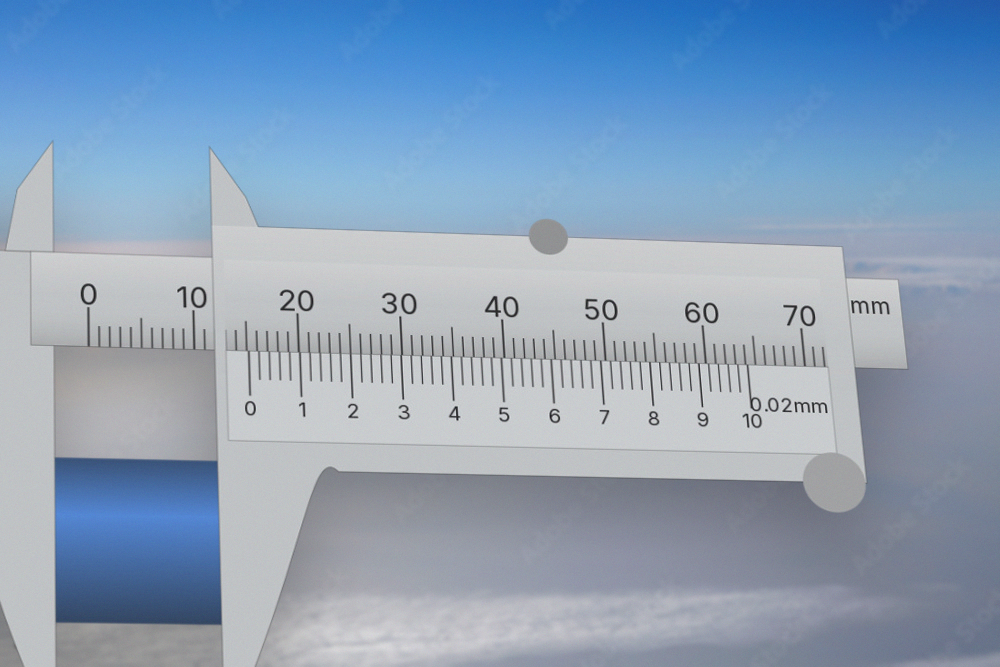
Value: 15.2 mm
